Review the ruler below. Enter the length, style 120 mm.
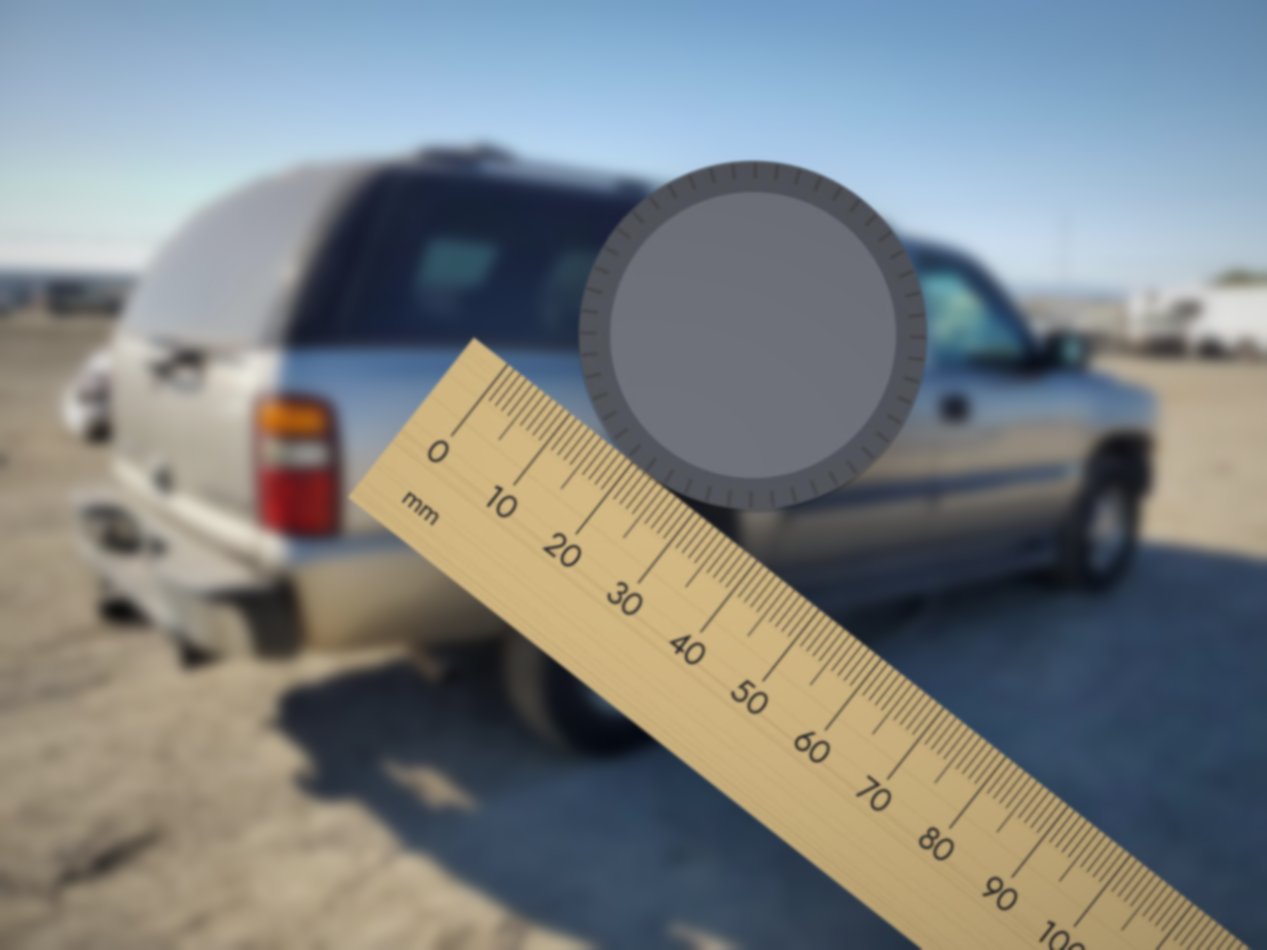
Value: 44 mm
